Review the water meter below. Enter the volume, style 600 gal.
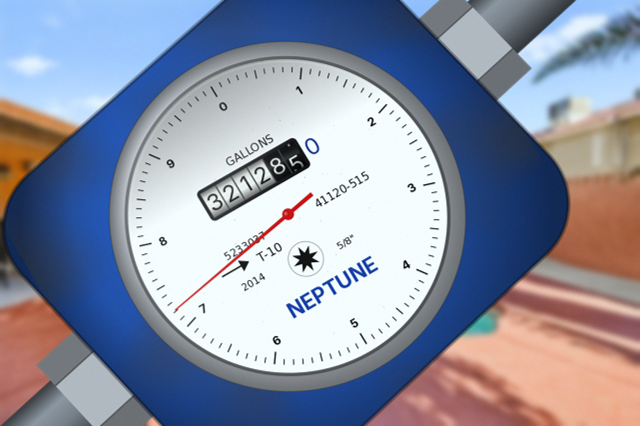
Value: 3212847.2 gal
